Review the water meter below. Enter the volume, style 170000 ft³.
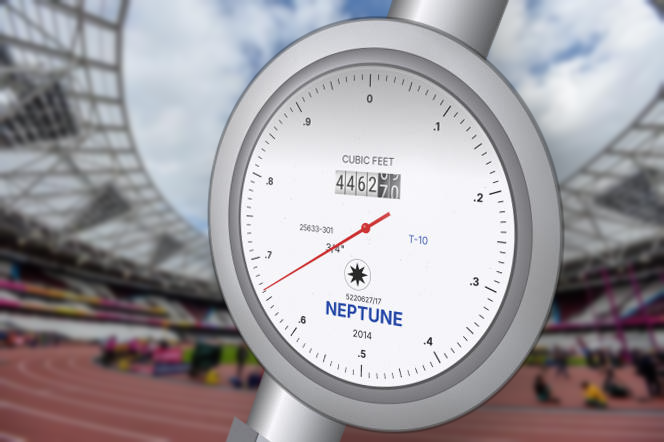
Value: 446269.66 ft³
